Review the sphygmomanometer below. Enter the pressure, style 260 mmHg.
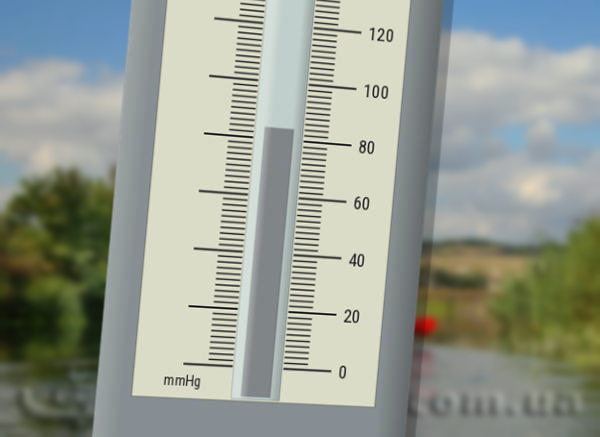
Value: 84 mmHg
